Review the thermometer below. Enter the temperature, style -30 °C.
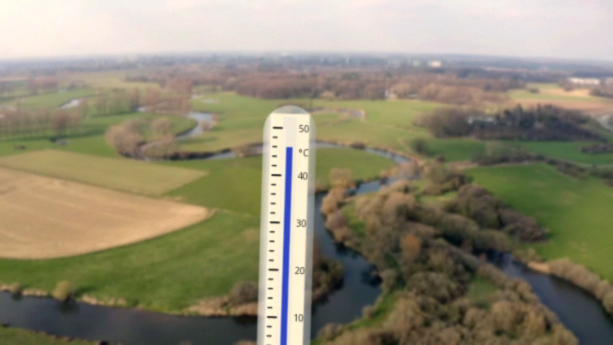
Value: 46 °C
